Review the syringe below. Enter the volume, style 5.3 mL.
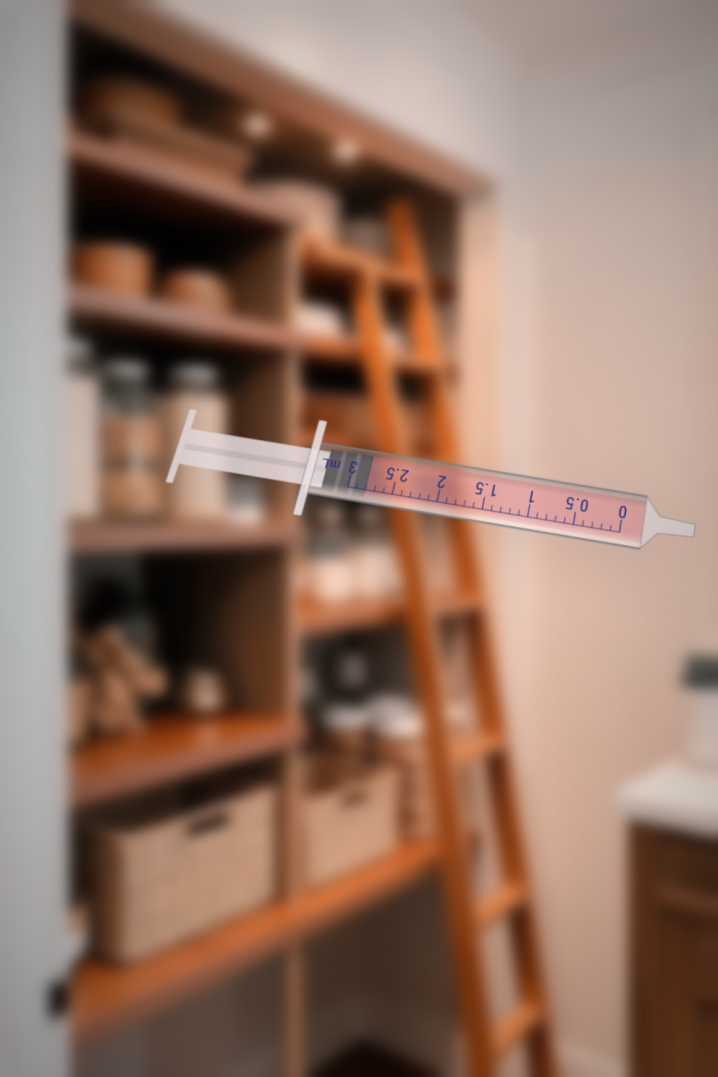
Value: 2.8 mL
